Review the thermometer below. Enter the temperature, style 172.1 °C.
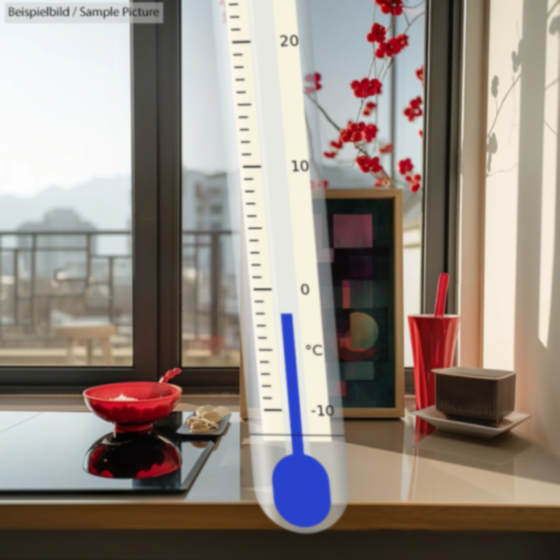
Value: -2 °C
